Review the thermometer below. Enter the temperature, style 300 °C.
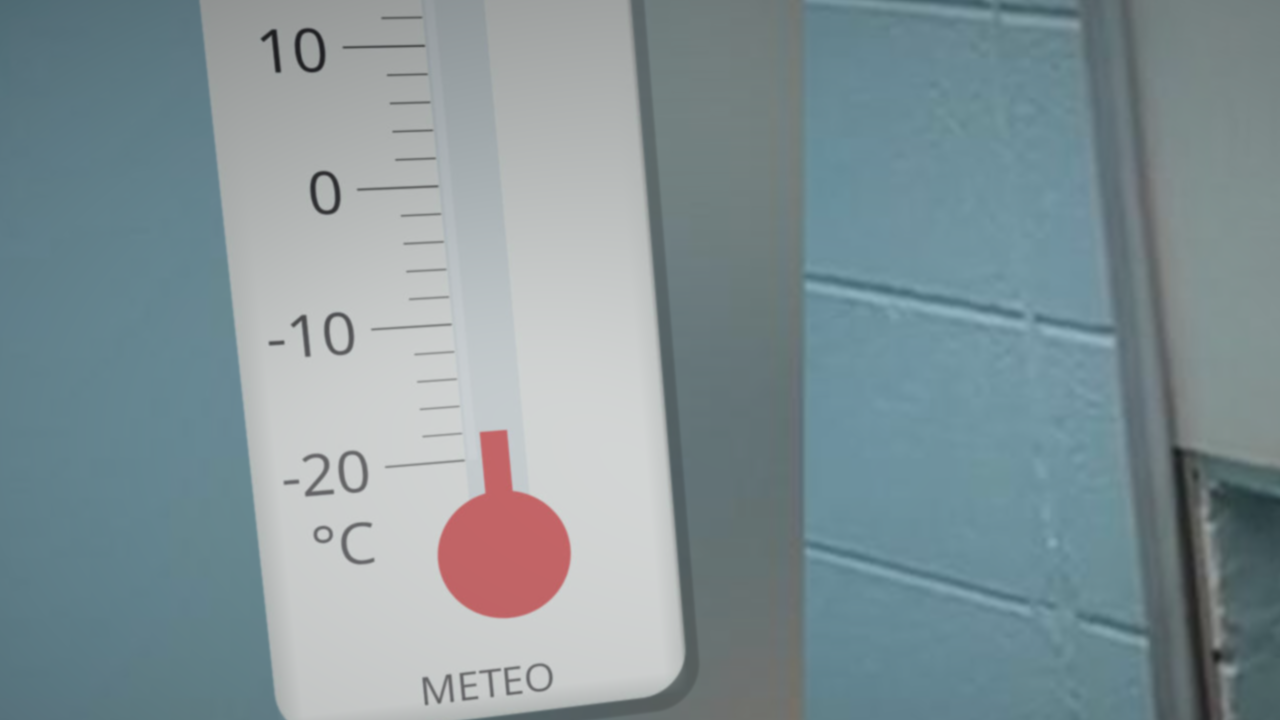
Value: -18 °C
